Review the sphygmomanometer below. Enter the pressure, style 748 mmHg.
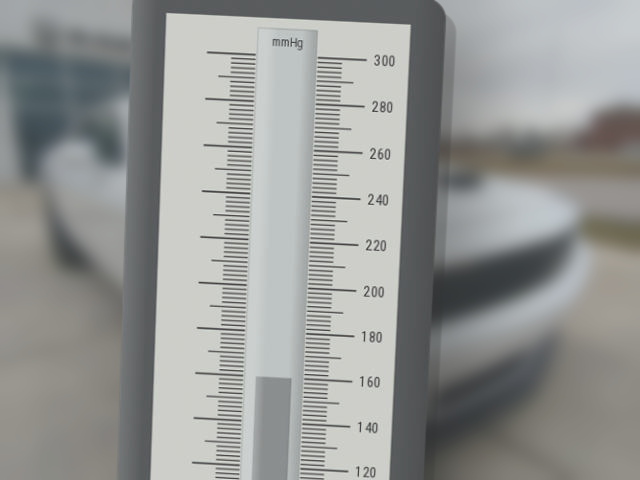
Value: 160 mmHg
